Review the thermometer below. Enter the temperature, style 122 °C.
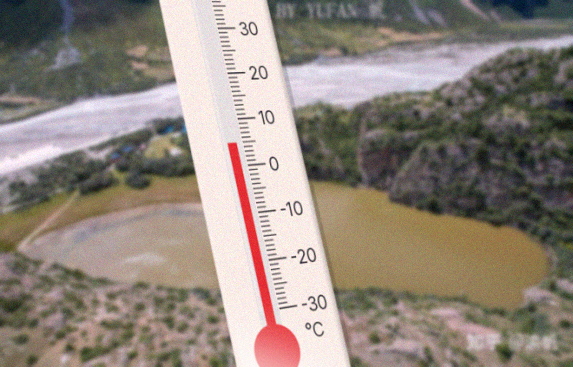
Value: 5 °C
